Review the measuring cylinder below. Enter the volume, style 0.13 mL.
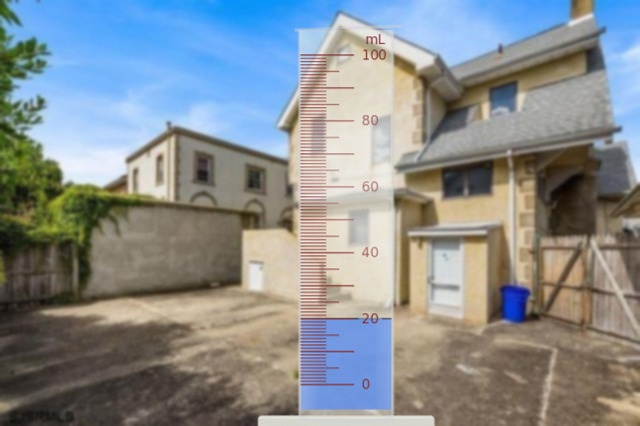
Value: 20 mL
